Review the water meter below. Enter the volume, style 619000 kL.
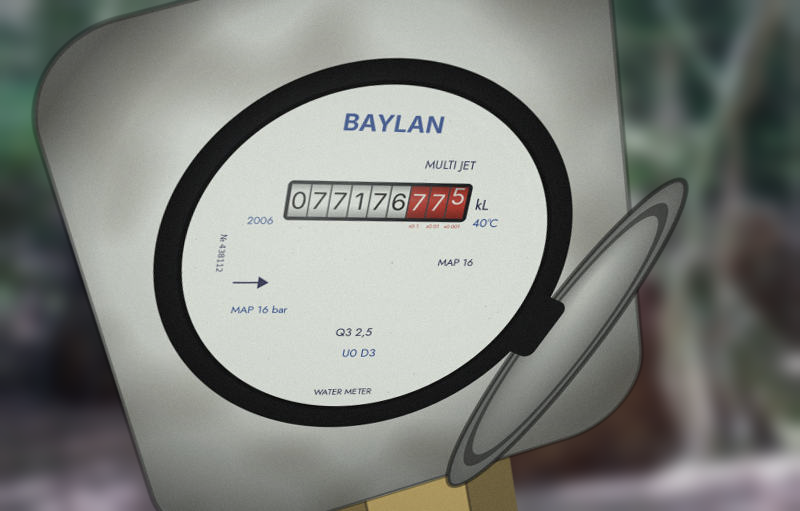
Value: 77176.775 kL
